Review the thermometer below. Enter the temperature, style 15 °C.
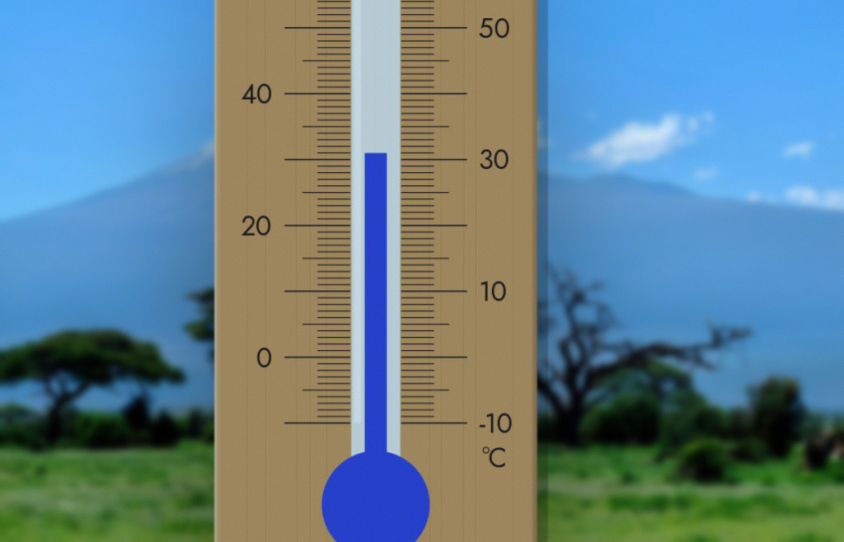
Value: 31 °C
